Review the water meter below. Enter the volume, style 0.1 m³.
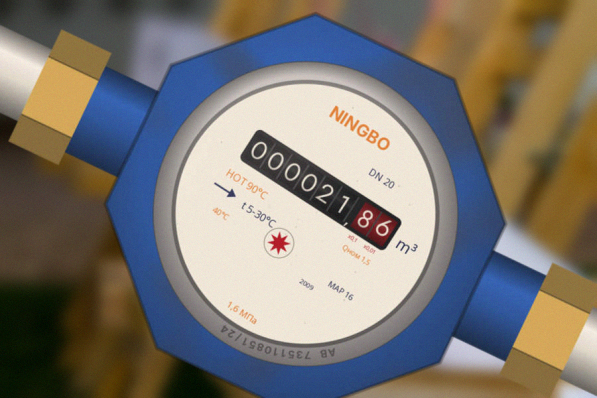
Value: 21.86 m³
